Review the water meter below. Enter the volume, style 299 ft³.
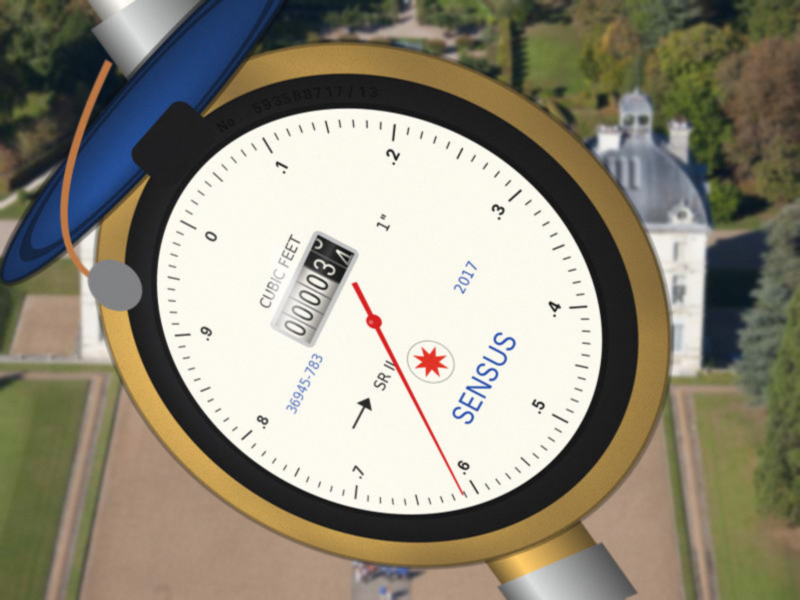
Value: 33.61 ft³
